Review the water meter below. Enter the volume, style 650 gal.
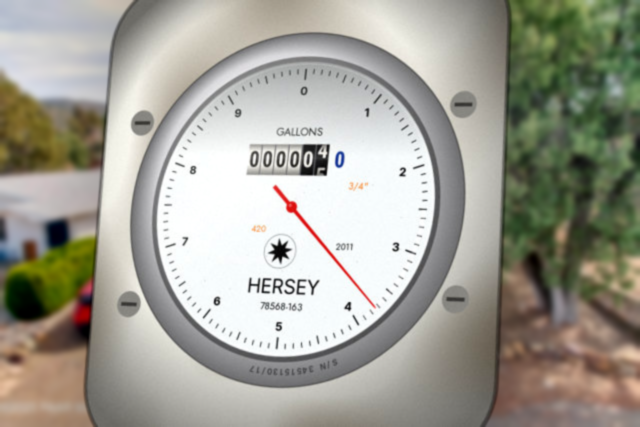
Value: 43.7 gal
